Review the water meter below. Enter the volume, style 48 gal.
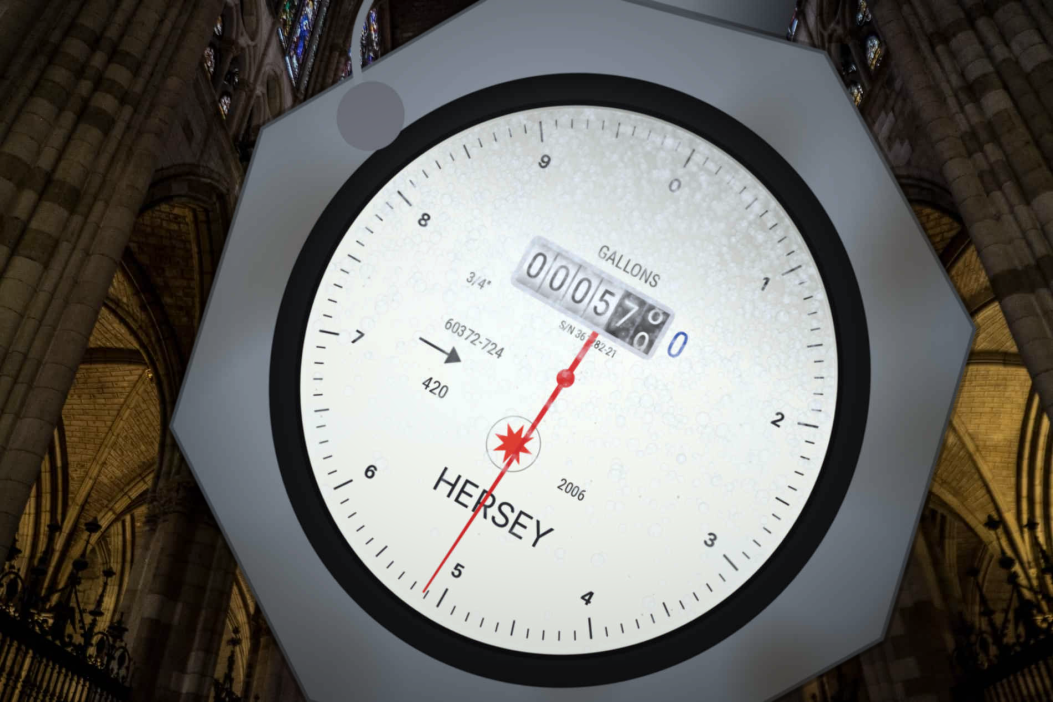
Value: 5785.1 gal
